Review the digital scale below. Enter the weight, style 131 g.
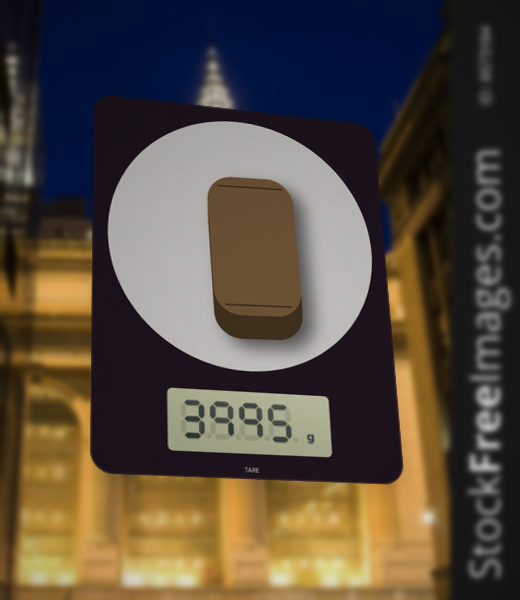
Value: 3995 g
